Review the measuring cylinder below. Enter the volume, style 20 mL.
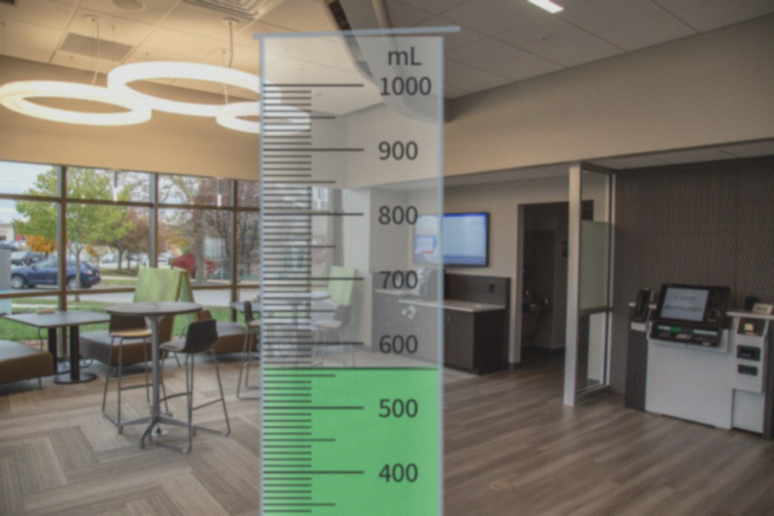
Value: 560 mL
